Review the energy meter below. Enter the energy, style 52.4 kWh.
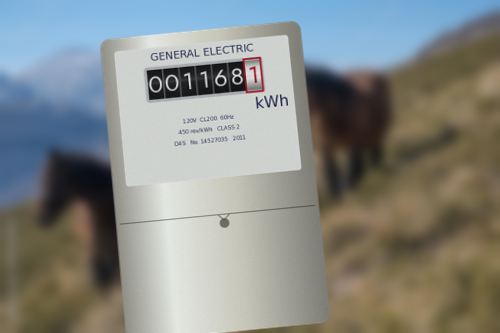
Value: 1168.1 kWh
